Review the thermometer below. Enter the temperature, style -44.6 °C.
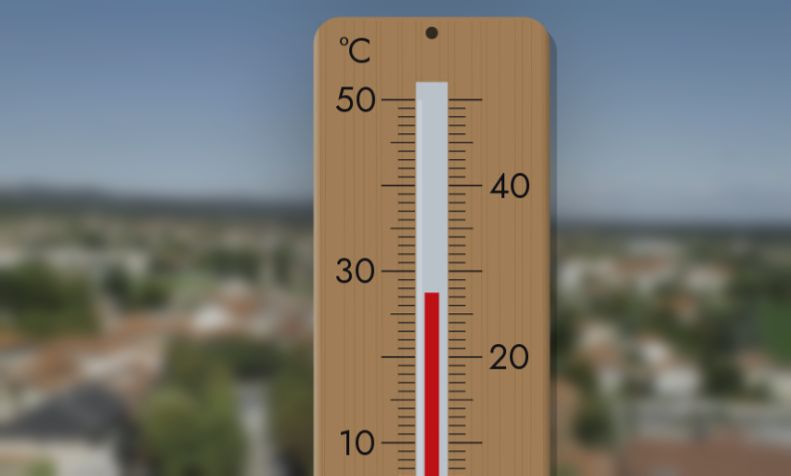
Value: 27.5 °C
